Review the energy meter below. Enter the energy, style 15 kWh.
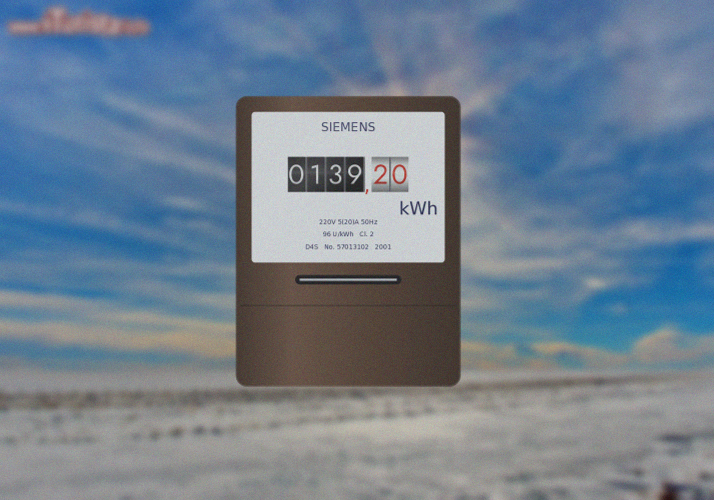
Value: 139.20 kWh
